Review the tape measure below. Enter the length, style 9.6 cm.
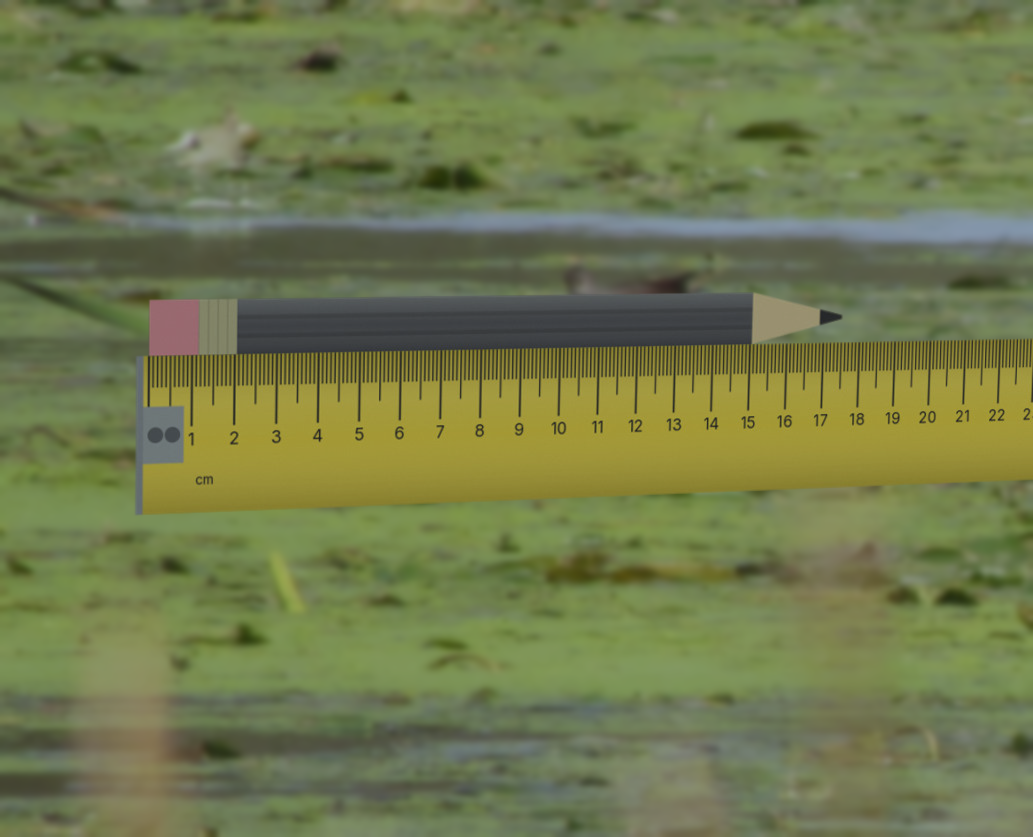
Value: 17.5 cm
